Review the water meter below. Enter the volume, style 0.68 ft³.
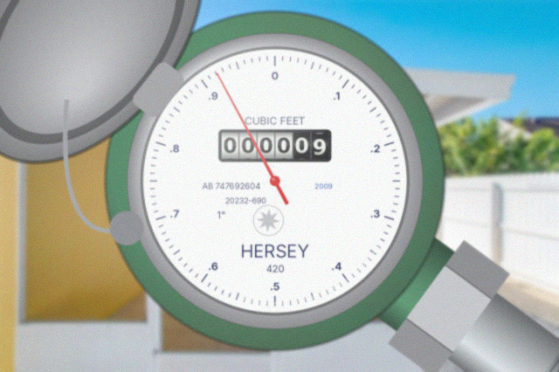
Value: 8.92 ft³
